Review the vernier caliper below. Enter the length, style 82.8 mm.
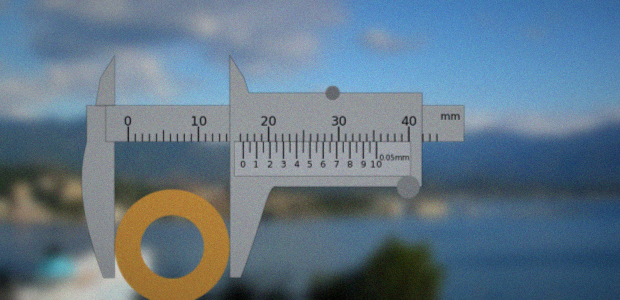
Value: 16.4 mm
